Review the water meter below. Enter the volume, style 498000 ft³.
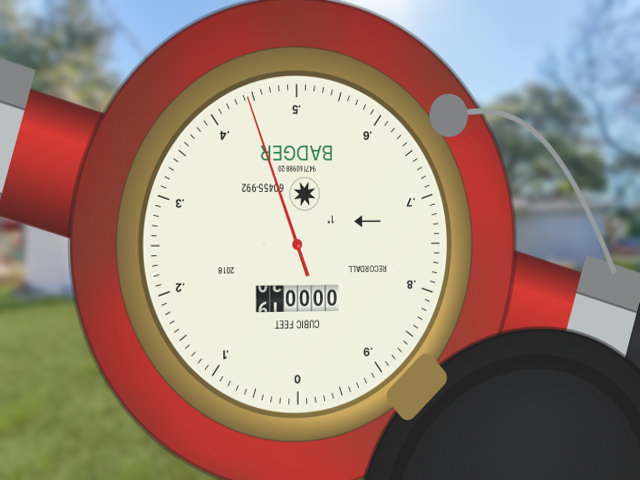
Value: 19.44 ft³
